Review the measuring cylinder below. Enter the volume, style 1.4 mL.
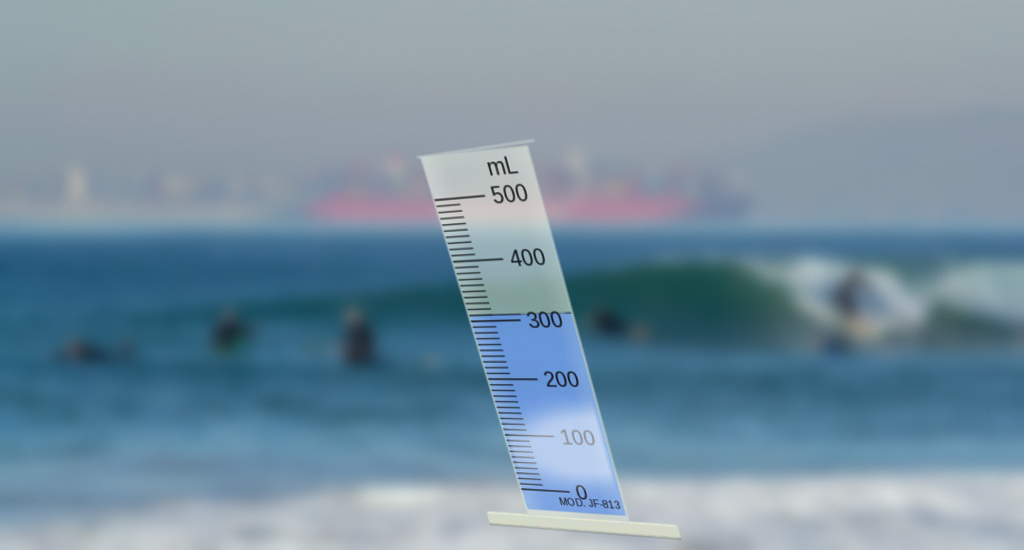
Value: 310 mL
